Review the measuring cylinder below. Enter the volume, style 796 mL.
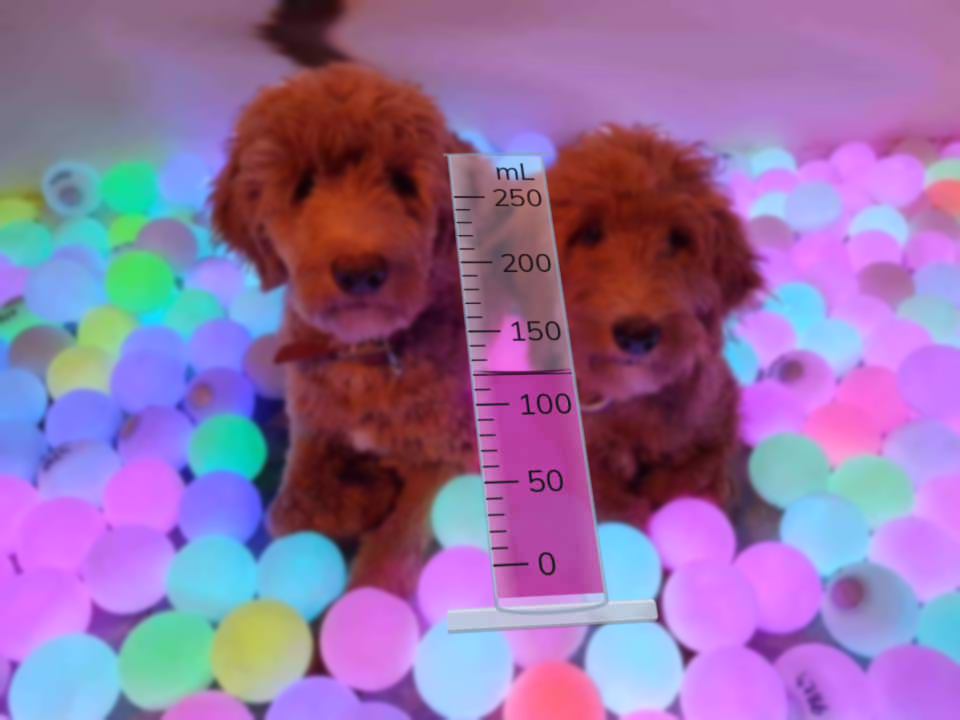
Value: 120 mL
